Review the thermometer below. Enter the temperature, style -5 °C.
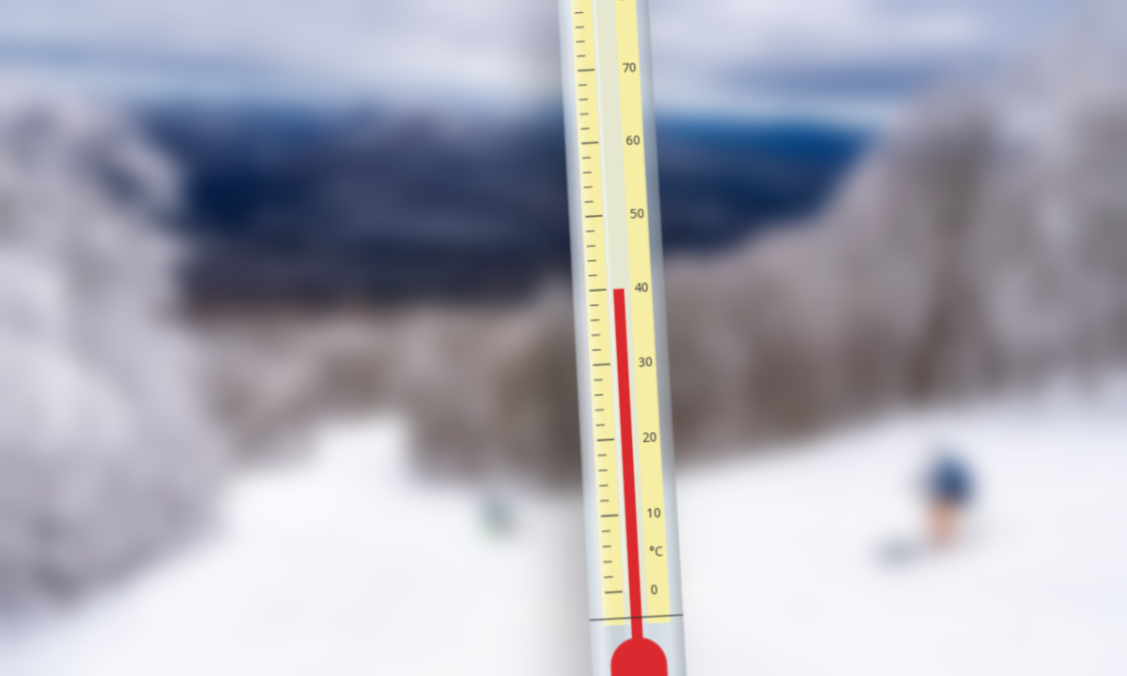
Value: 40 °C
